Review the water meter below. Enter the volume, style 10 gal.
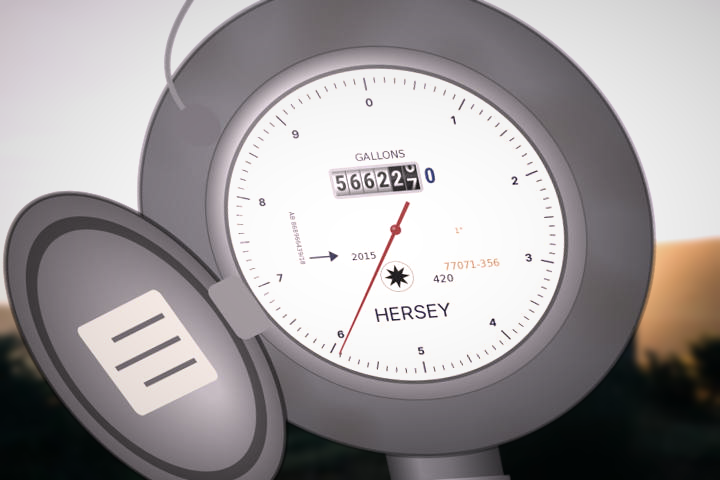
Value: 5662265.9 gal
